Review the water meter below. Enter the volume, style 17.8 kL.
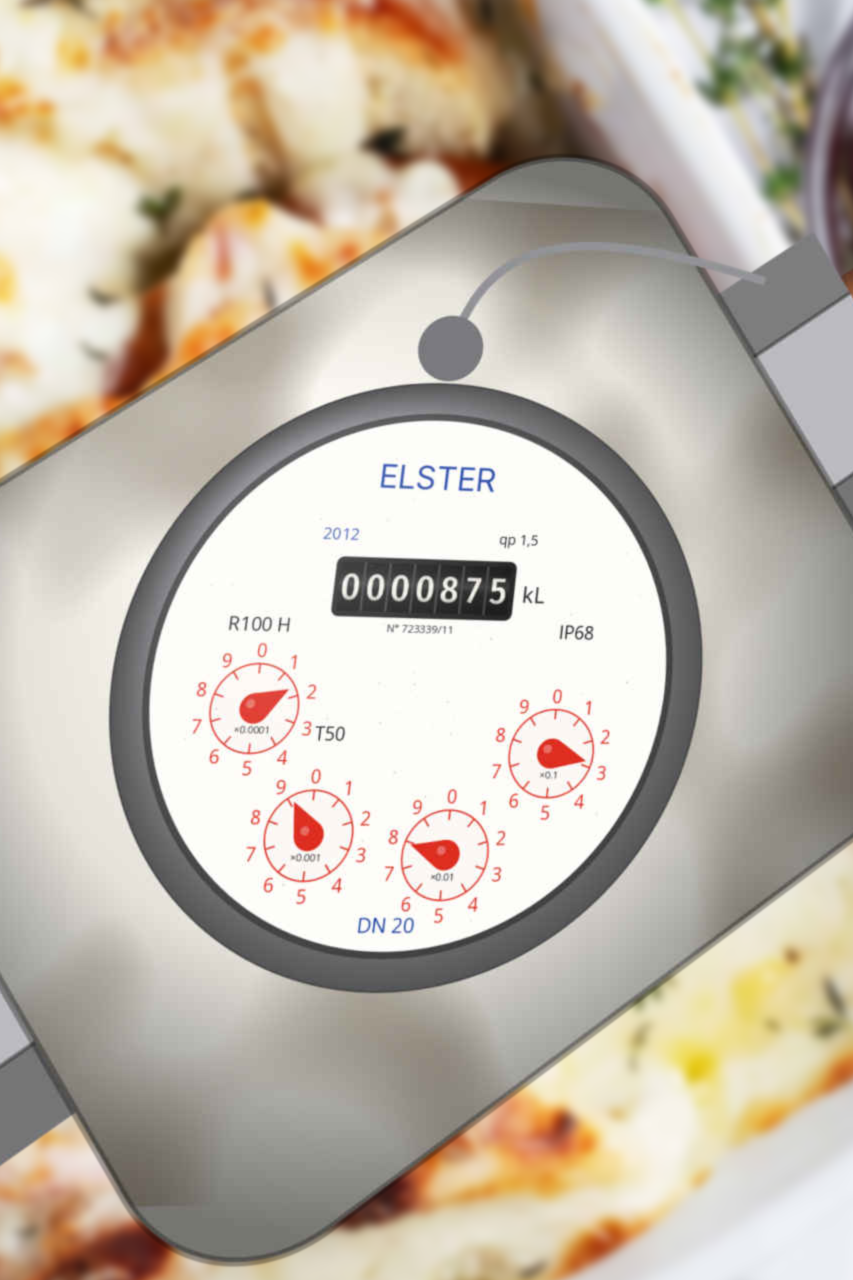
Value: 875.2791 kL
